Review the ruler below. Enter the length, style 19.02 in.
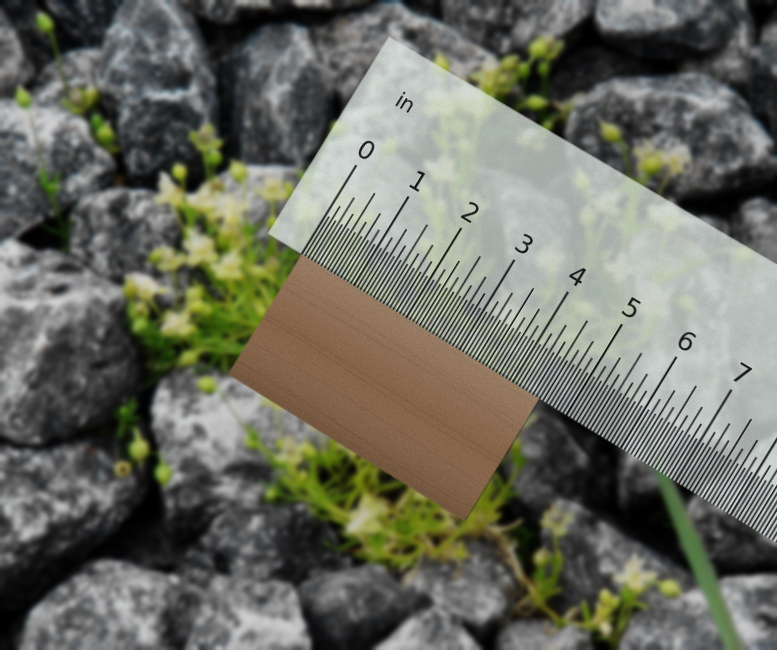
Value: 4.5 in
